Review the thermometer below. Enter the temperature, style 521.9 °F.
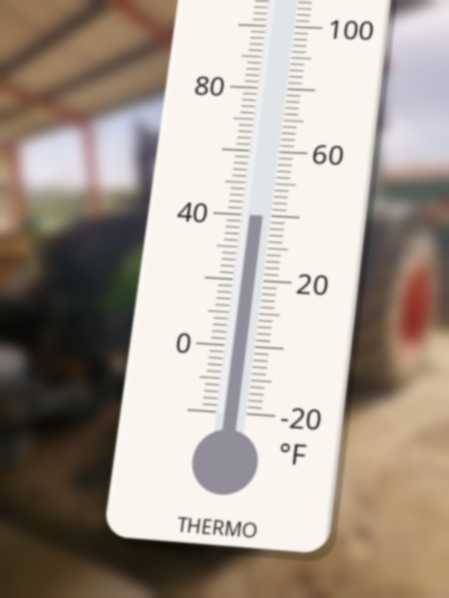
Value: 40 °F
